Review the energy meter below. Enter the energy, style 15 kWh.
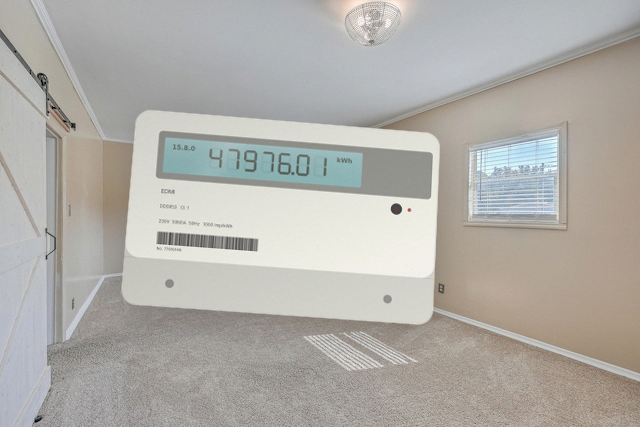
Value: 47976.01 kWh
